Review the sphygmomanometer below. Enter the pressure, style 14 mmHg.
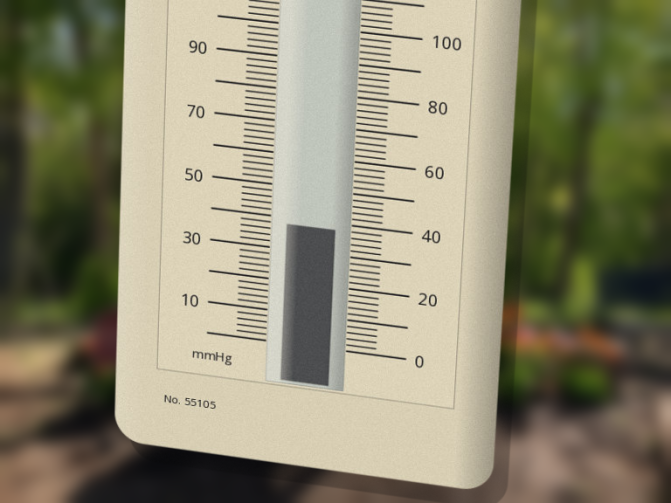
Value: 38 mmHg
